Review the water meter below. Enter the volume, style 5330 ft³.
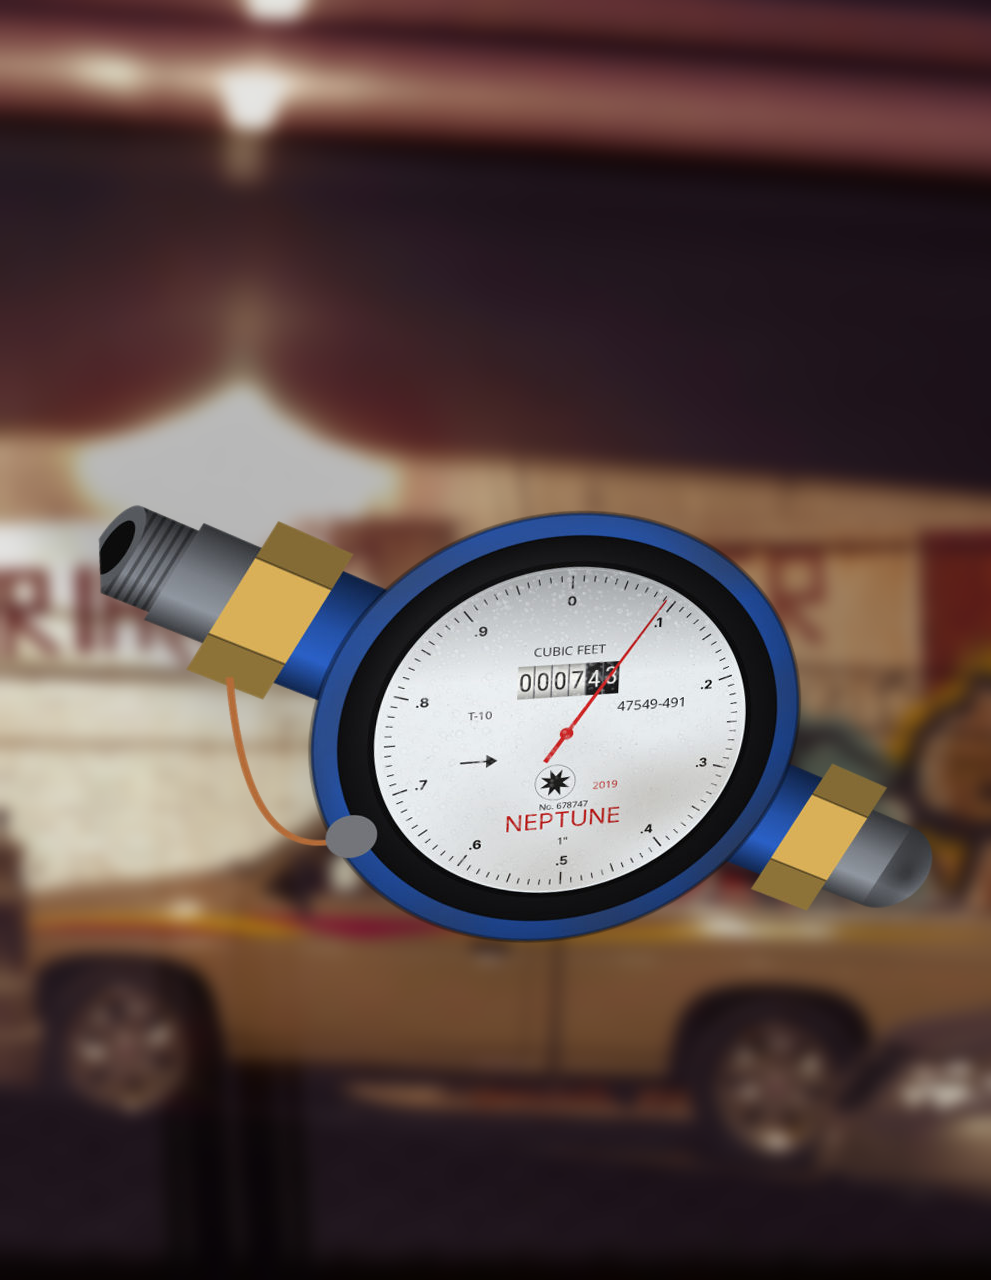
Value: 743.09 ft³
